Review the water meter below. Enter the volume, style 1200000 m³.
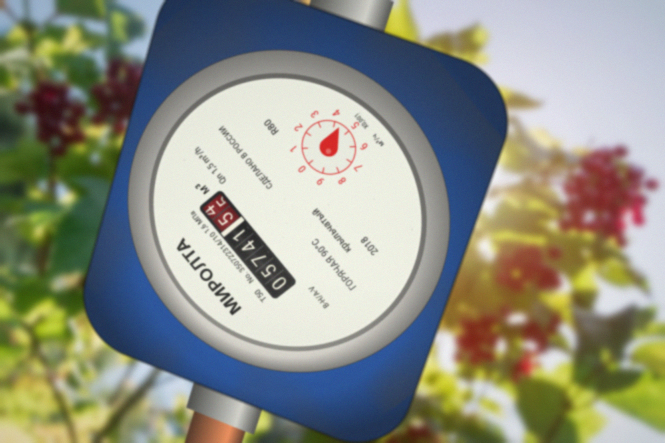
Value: 5741.544 m³
